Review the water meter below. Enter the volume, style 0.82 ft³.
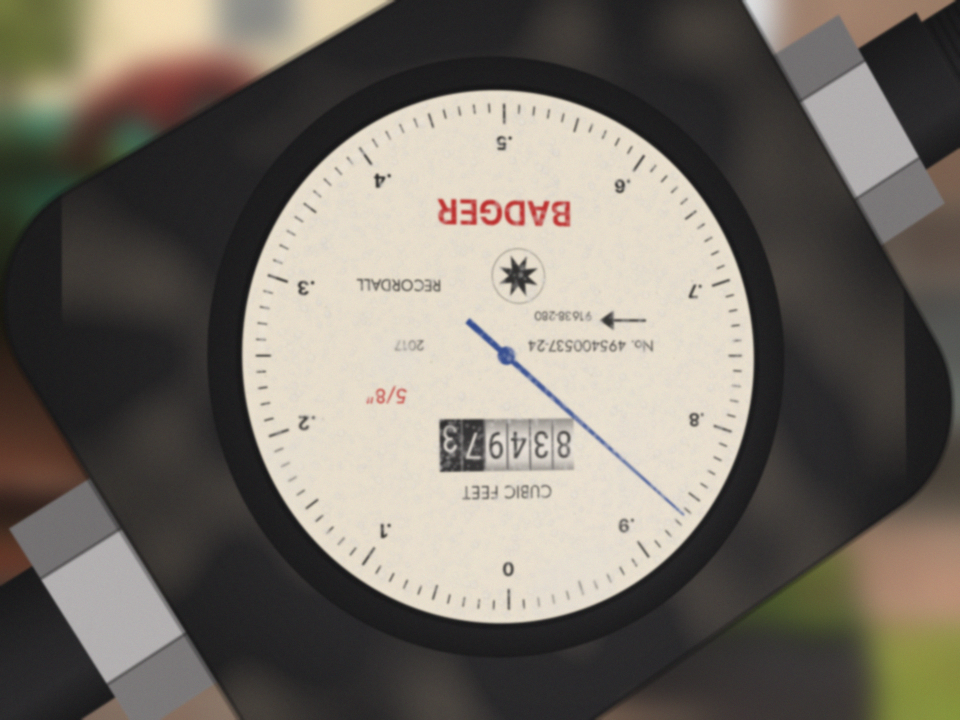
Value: 834972.86 ft³
